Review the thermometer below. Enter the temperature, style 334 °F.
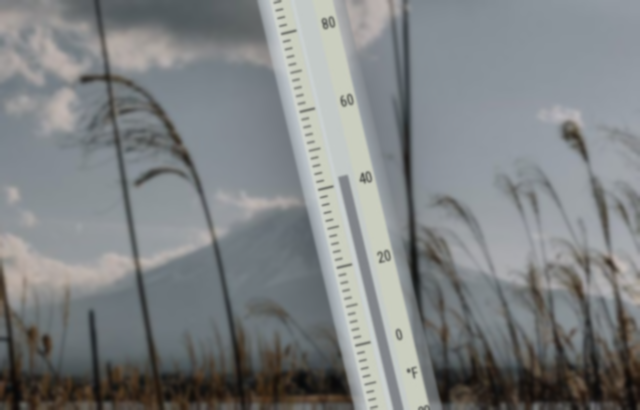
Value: 42 °F
